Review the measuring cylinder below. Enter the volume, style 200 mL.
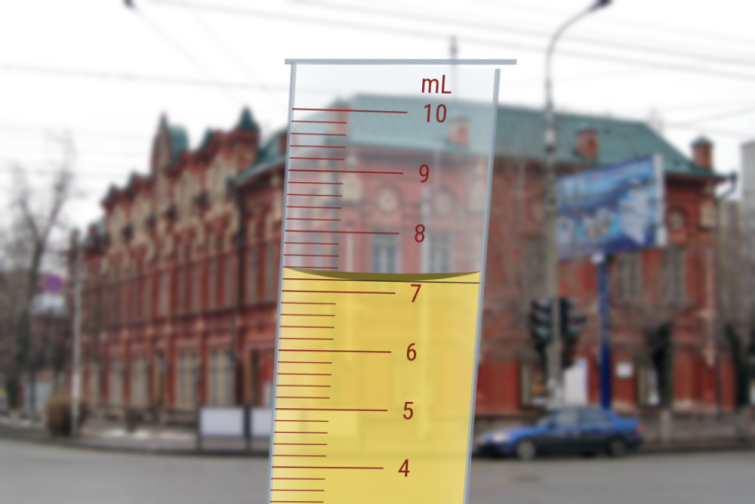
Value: 7.2 mL
